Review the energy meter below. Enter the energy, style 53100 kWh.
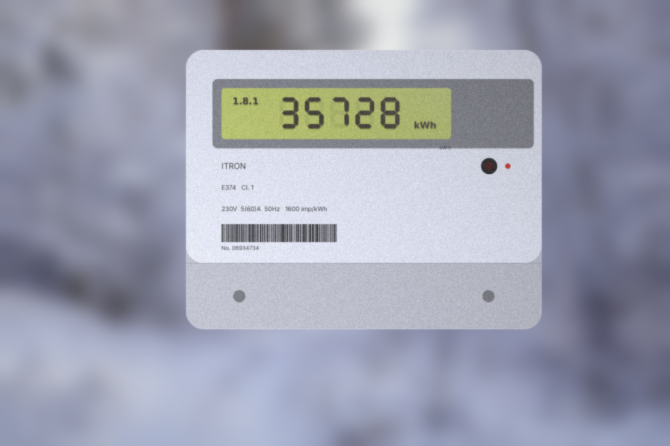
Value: 35728 kWh
